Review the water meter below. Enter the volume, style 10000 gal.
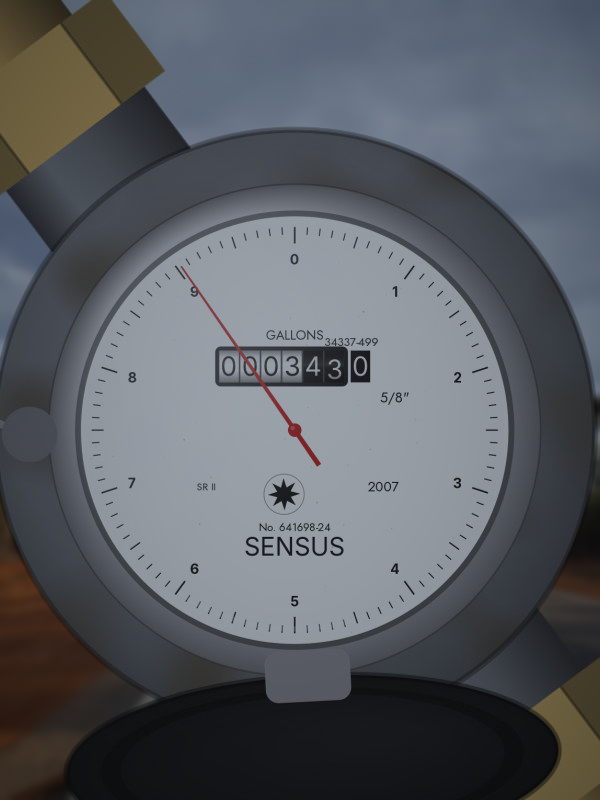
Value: 3429.0 gal
